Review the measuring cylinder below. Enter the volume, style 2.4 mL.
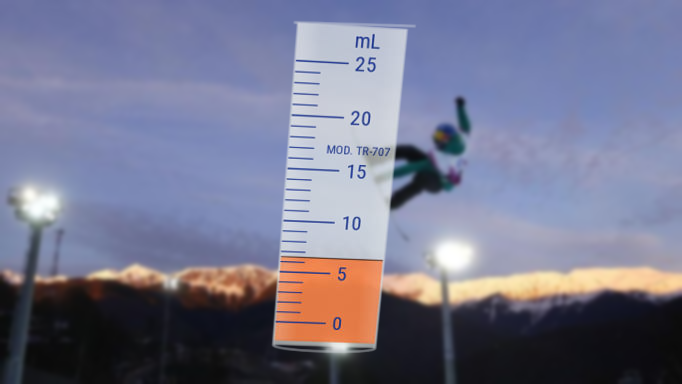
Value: 6.5 mL
